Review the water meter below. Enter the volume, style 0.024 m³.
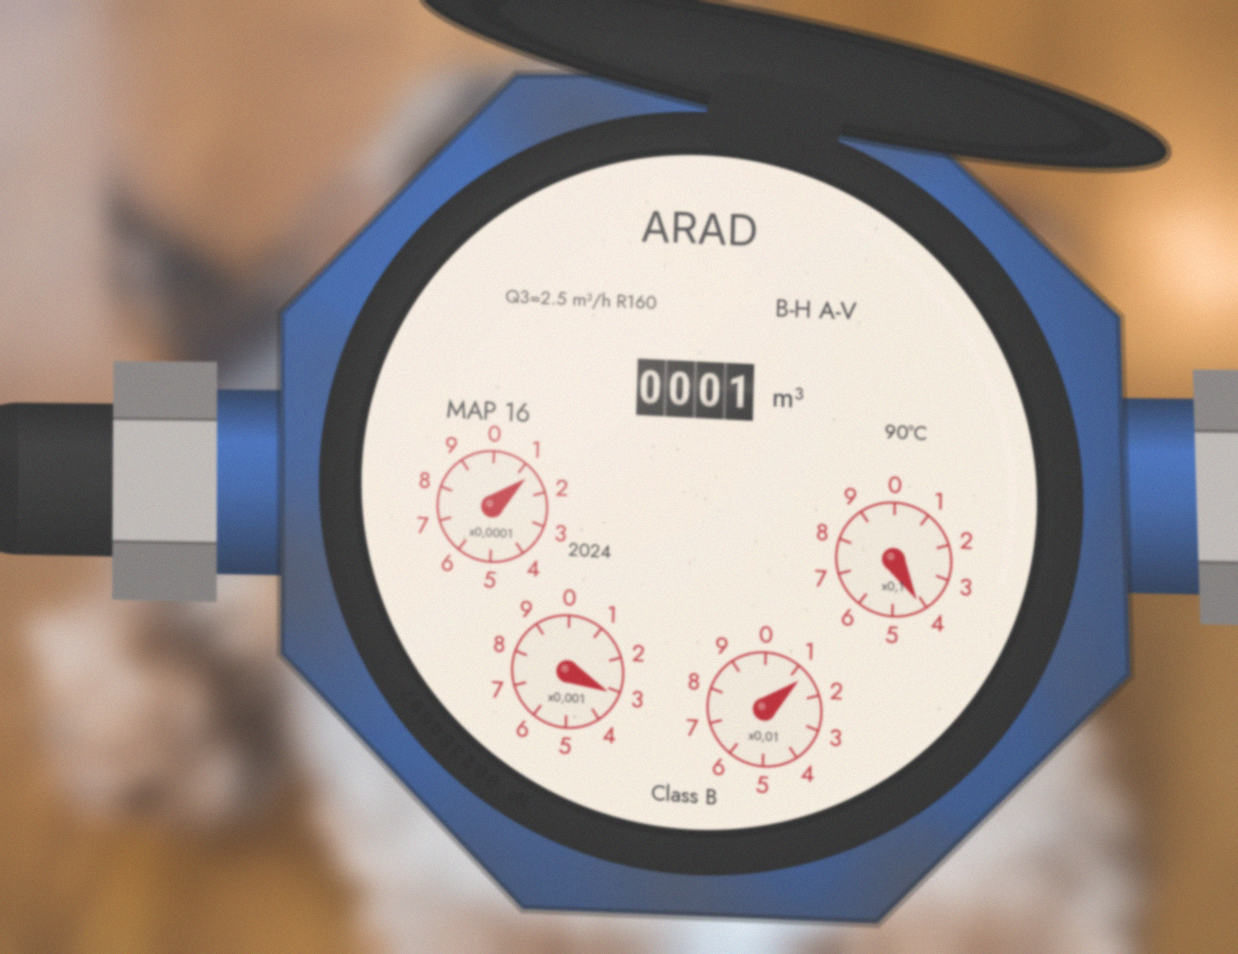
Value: 1.4131 m³
